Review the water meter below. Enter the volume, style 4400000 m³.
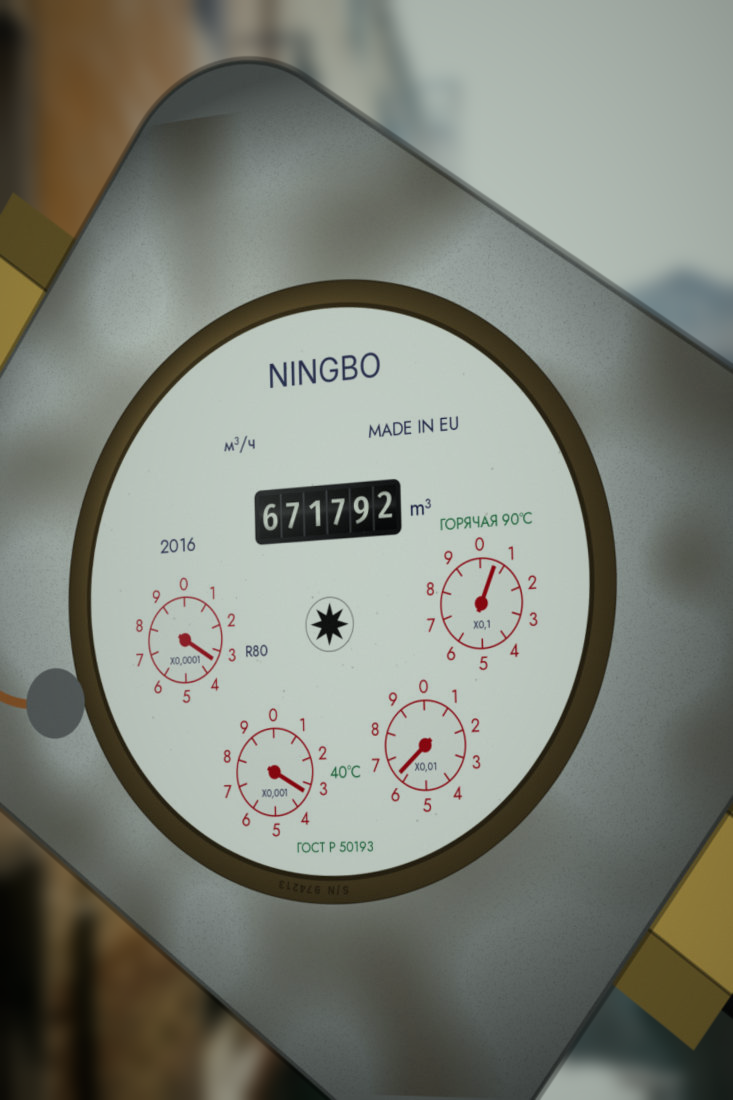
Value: 671792.0633 m³
